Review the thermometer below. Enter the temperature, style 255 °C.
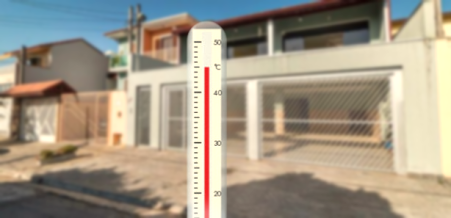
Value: 45 °C
